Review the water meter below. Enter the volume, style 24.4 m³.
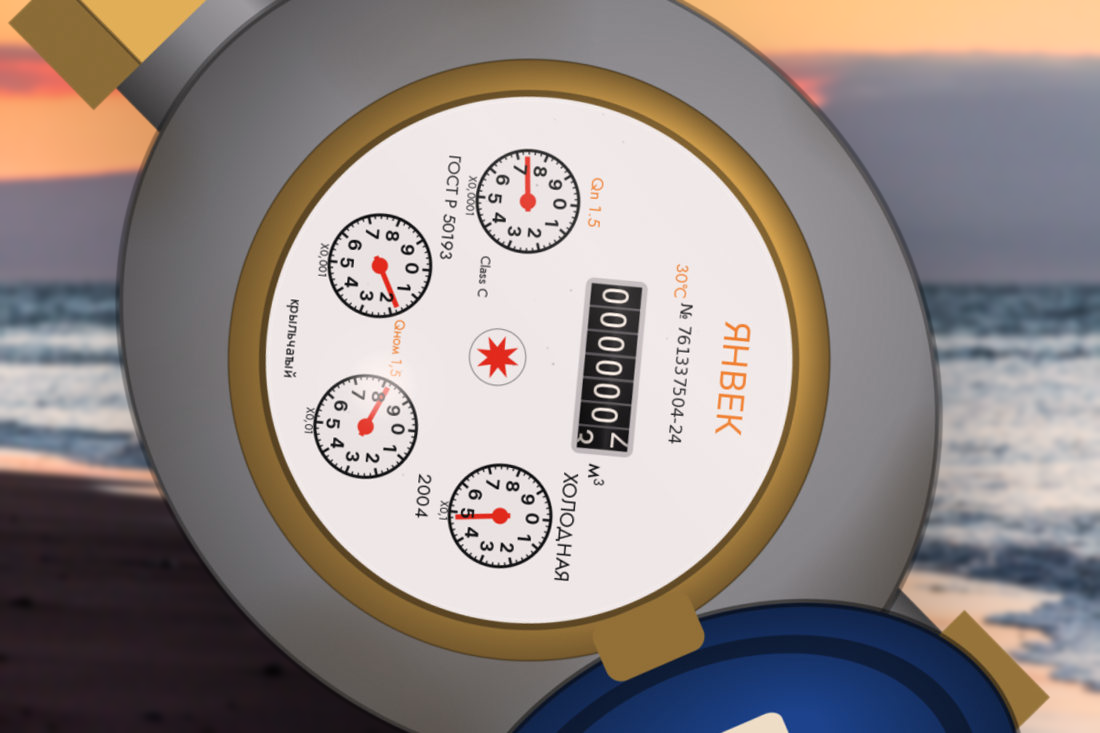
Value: 2.4817 m³
